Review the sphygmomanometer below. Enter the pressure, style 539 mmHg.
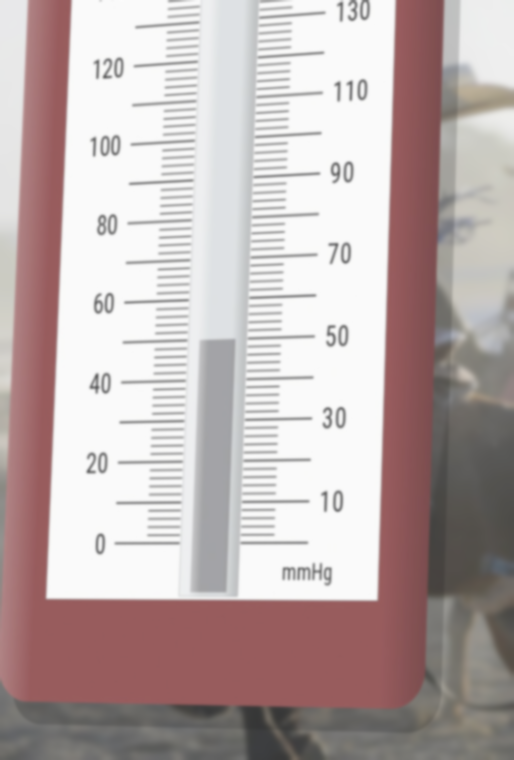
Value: 50 mmHg
